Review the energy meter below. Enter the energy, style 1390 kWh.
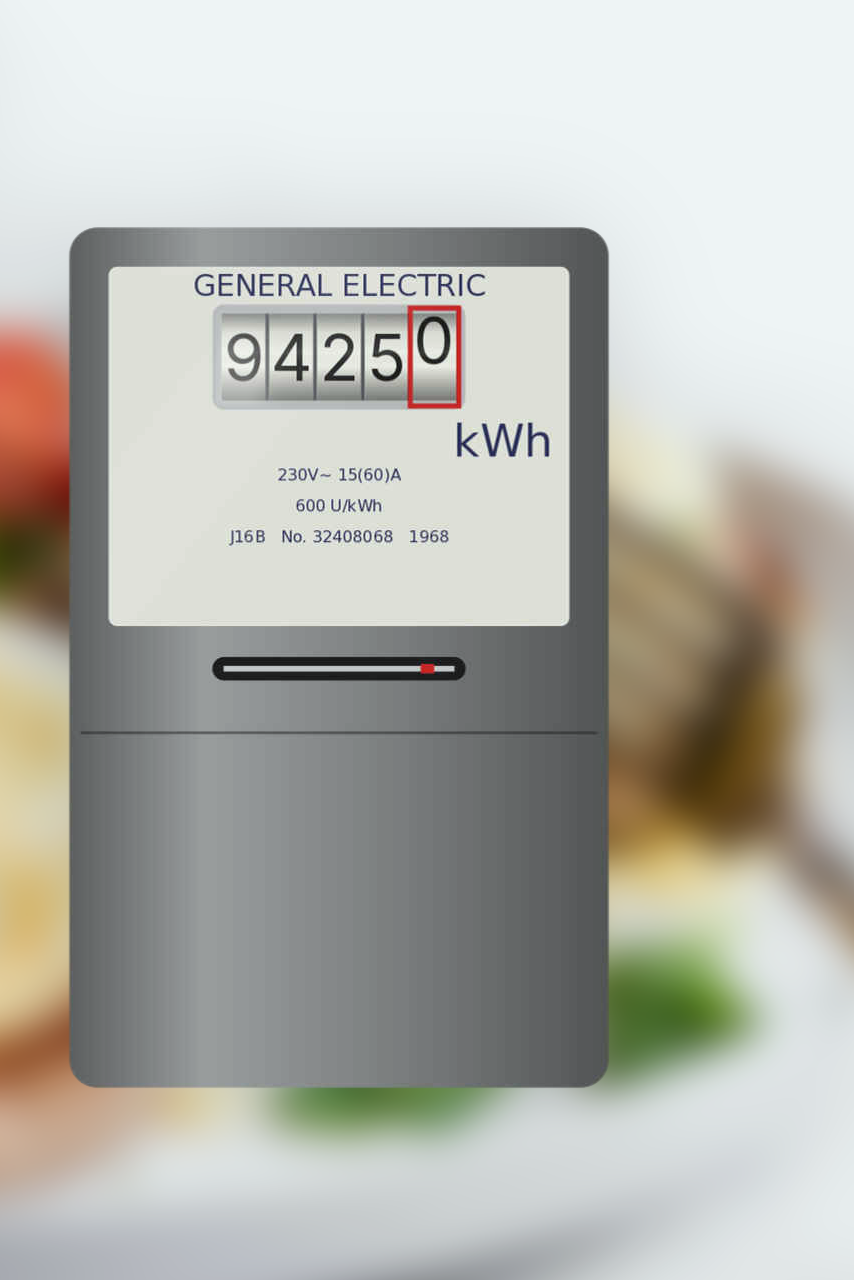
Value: 9425.0 kWh
